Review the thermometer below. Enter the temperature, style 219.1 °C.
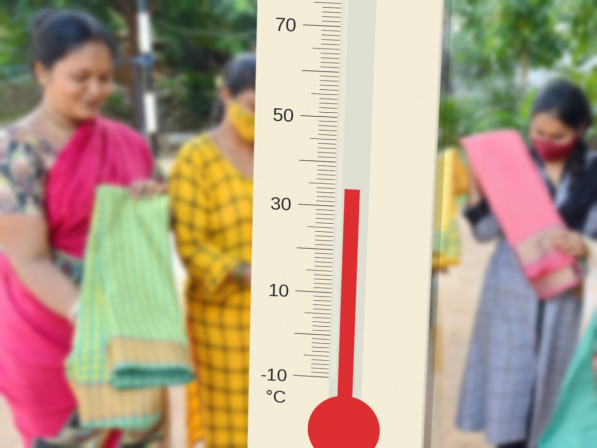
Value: 34 °C
